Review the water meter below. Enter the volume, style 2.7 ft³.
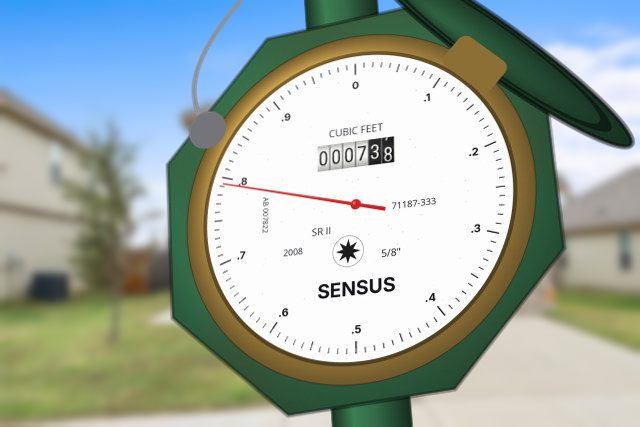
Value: 737.79 ft³
